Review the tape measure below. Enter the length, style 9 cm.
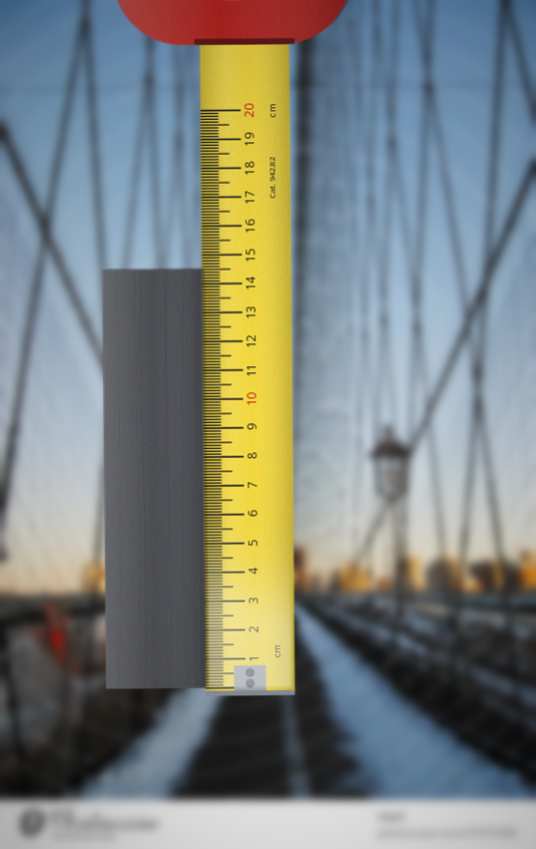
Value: 14.5 cm
